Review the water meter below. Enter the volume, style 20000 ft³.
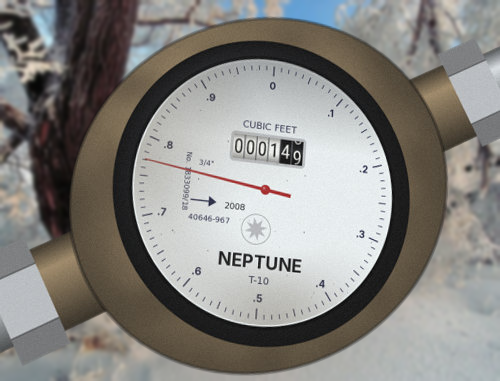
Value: 148.77 ft³
